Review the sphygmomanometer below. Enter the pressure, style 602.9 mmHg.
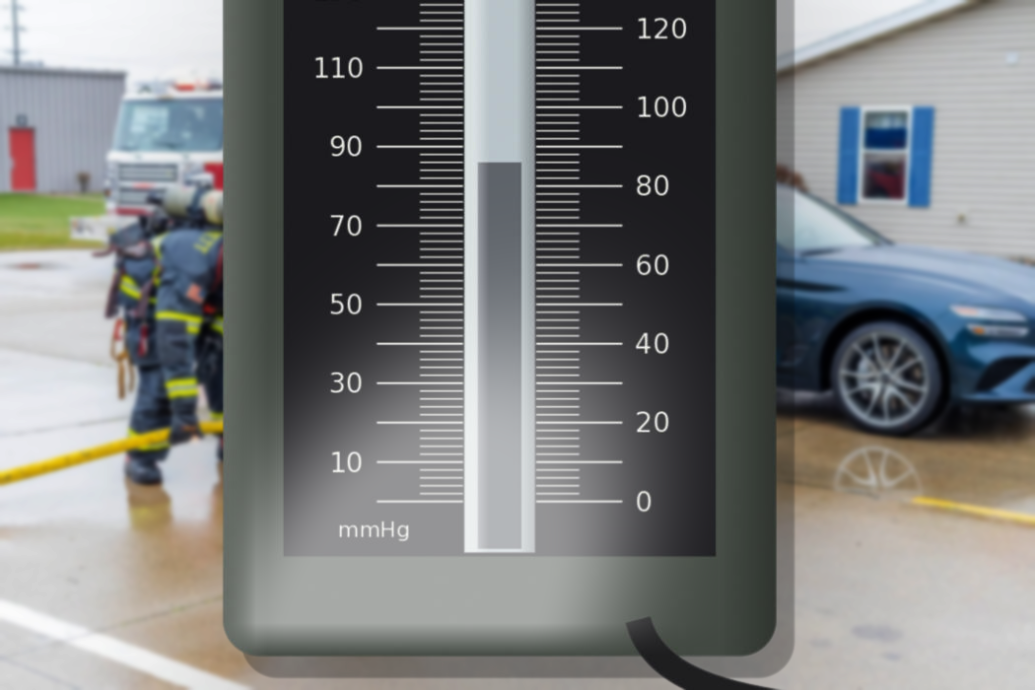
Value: 86 mmHg
